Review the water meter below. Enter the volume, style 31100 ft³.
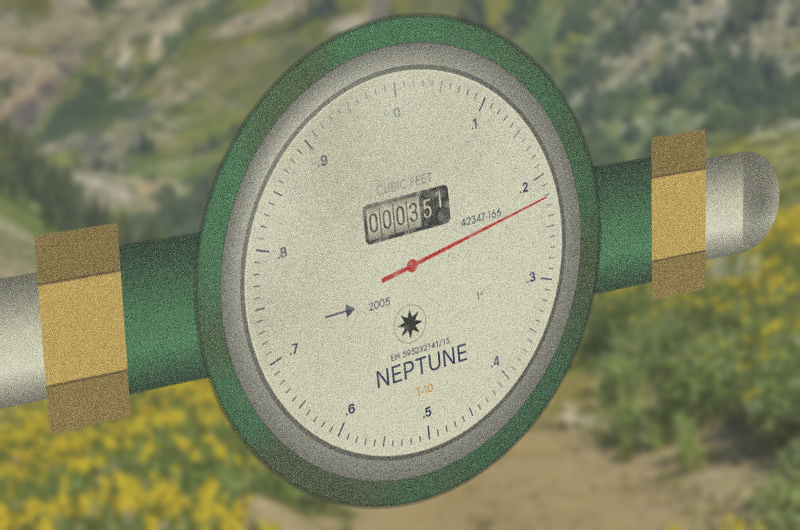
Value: 351.22 ft³
